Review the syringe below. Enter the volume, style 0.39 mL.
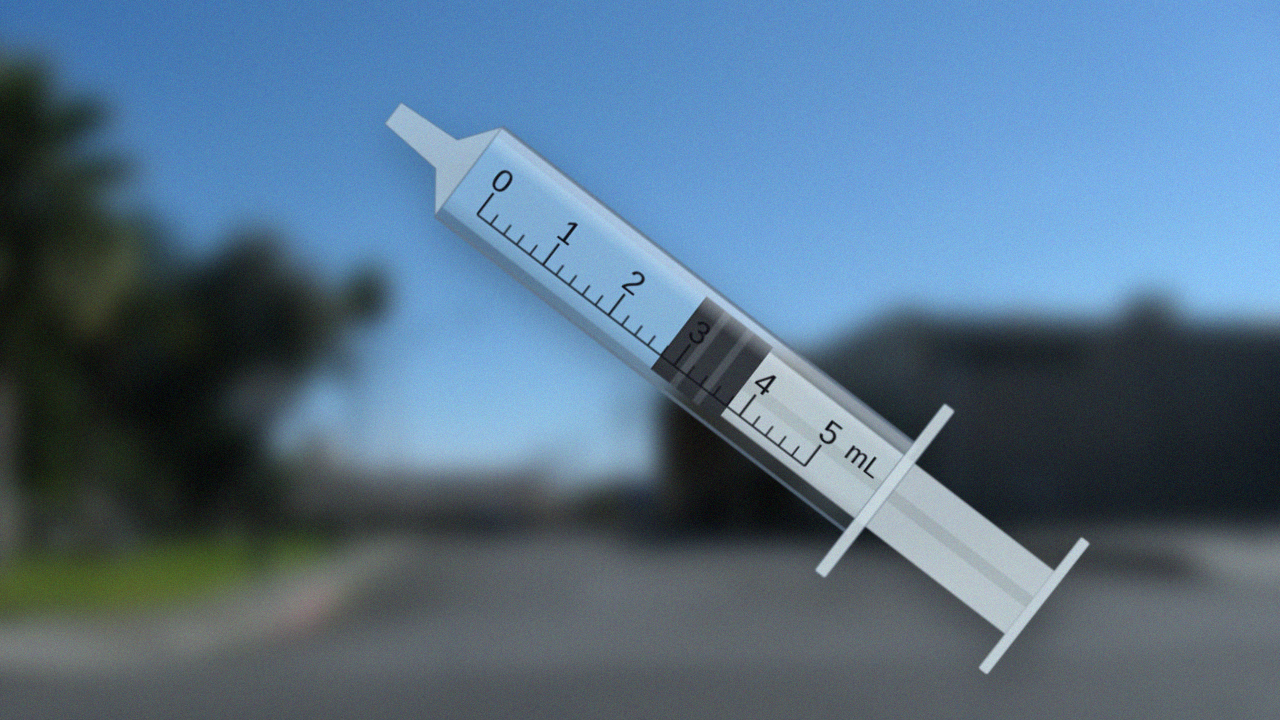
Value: 2.8 mL
